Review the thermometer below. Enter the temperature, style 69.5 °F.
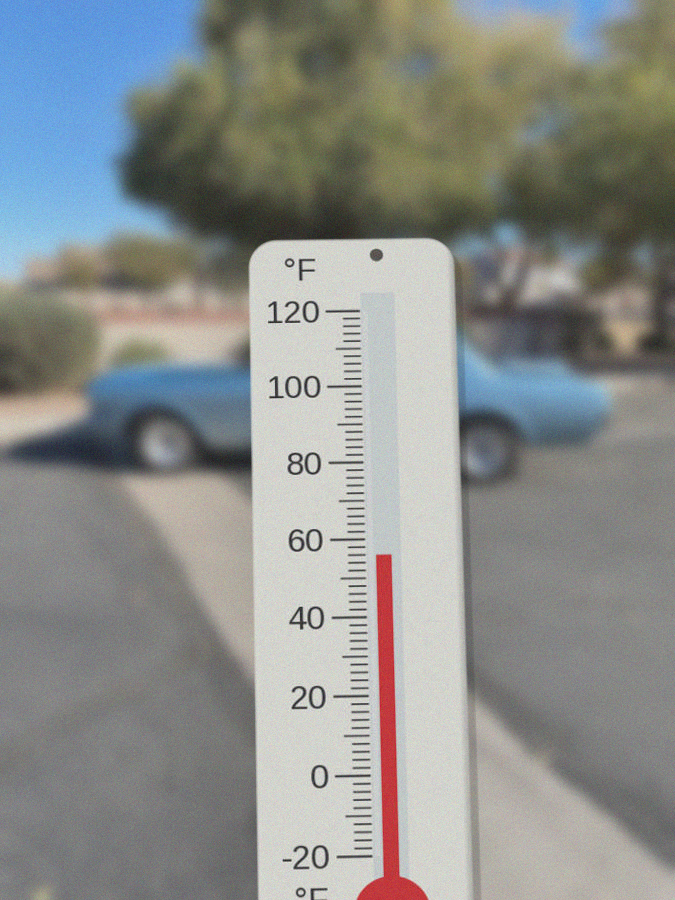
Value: 56 °F
